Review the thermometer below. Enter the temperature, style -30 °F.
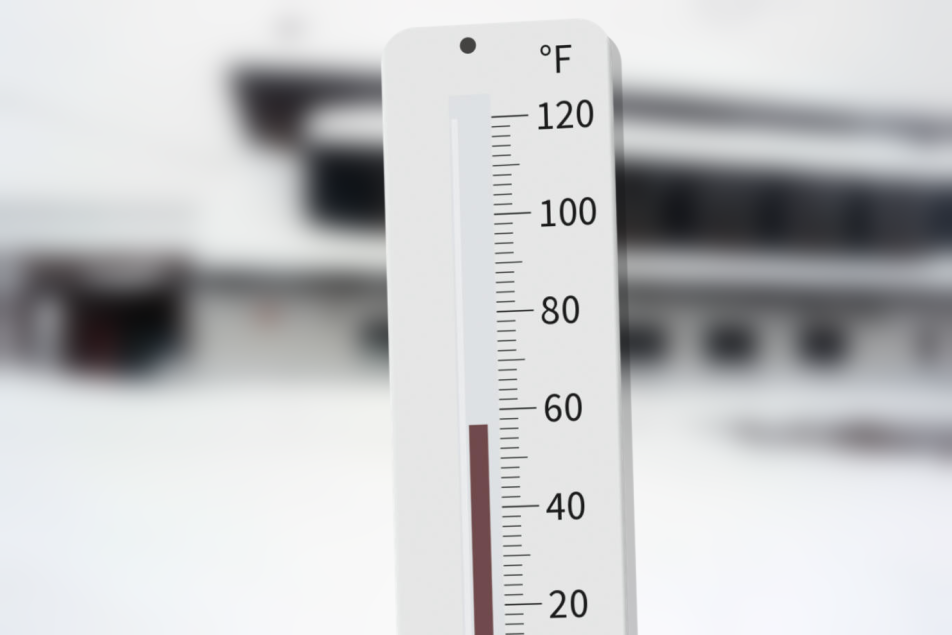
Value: 57 °F
